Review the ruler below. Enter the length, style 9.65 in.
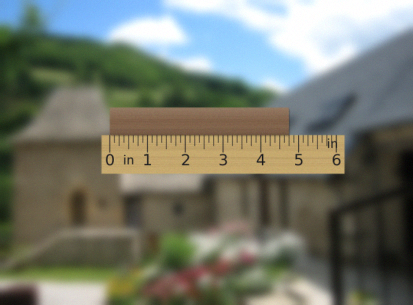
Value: 4.75 in
